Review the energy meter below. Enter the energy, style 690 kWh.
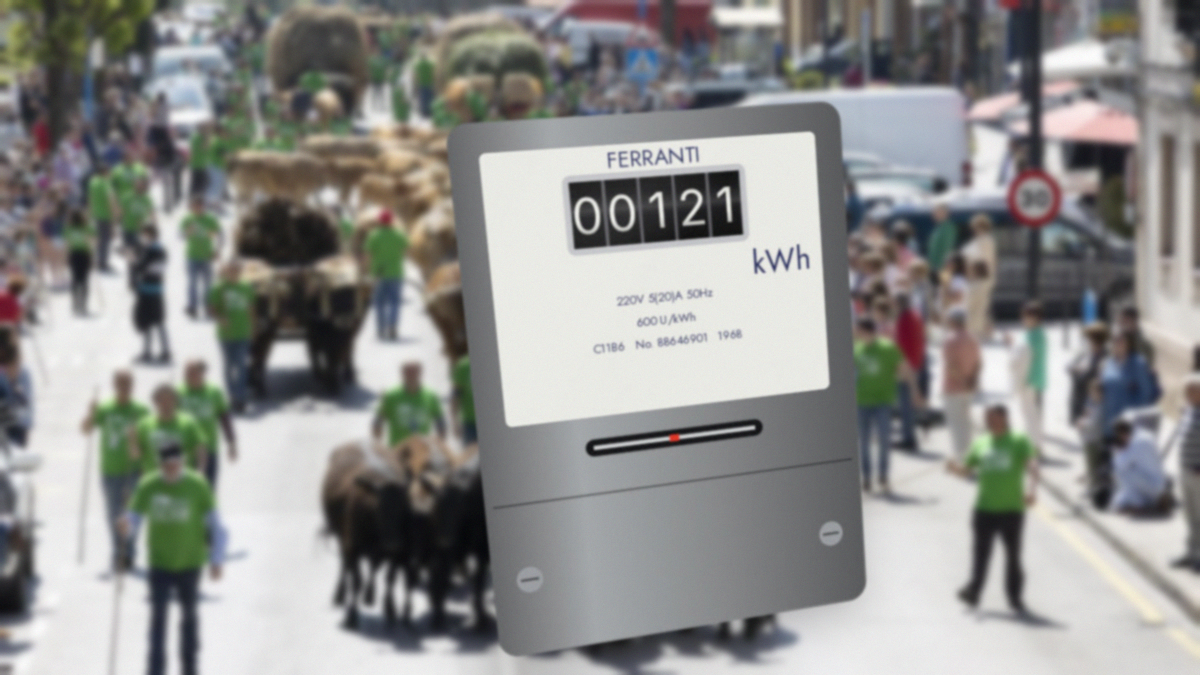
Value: 121 kWh
